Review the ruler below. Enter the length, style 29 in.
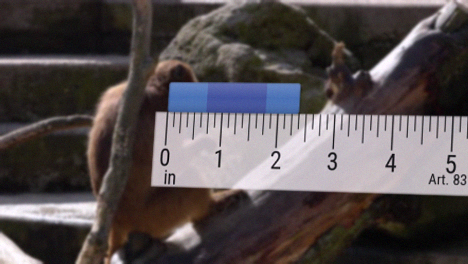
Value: 2.375 in
